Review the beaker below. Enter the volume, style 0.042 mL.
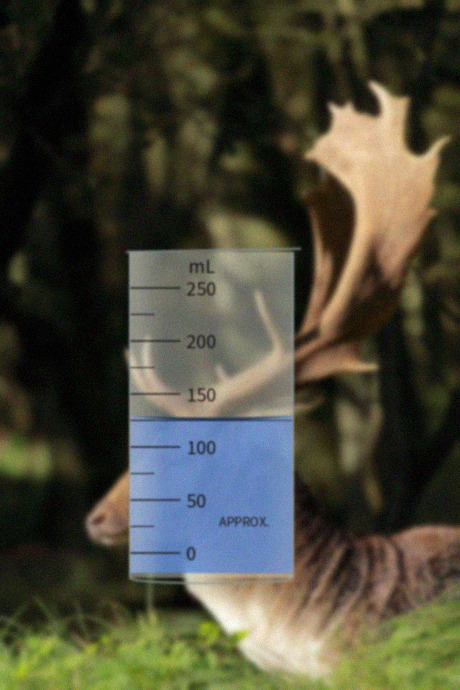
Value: 125 mL
